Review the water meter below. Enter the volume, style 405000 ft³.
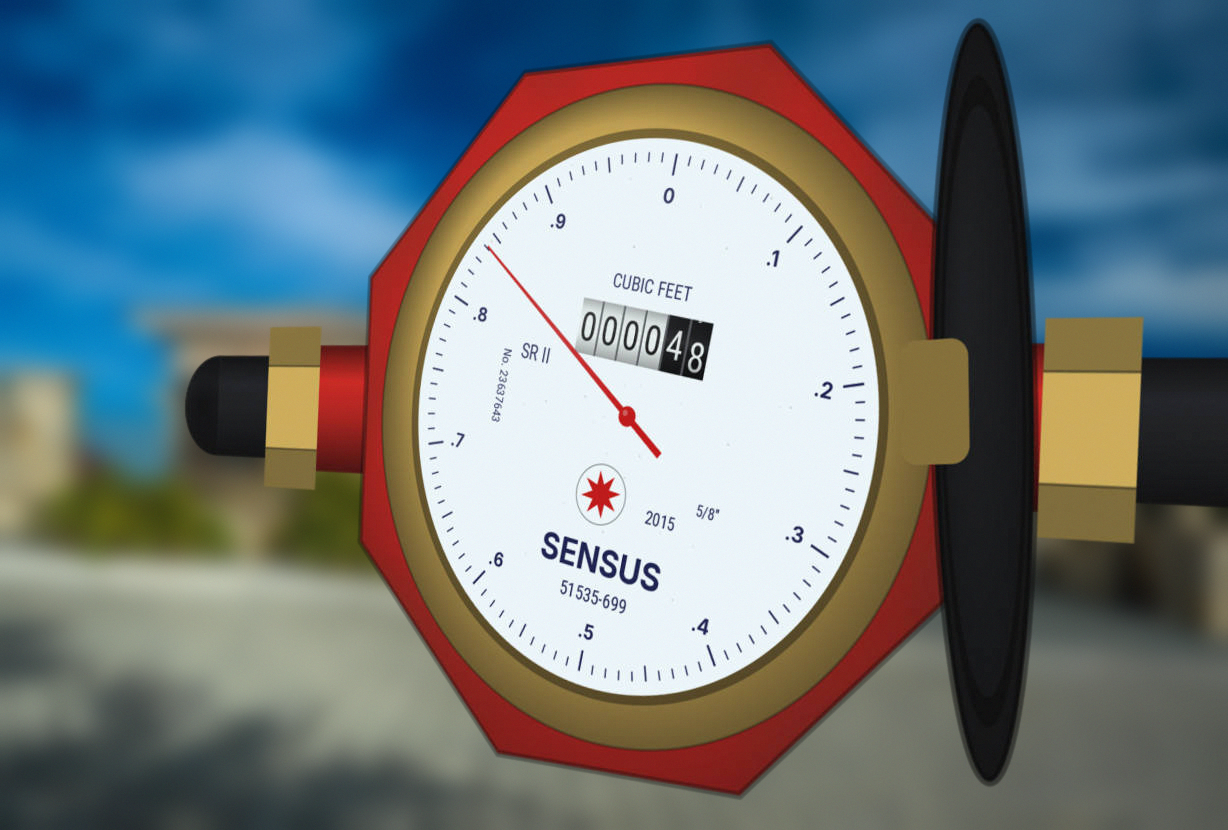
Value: 47.84 ft³
